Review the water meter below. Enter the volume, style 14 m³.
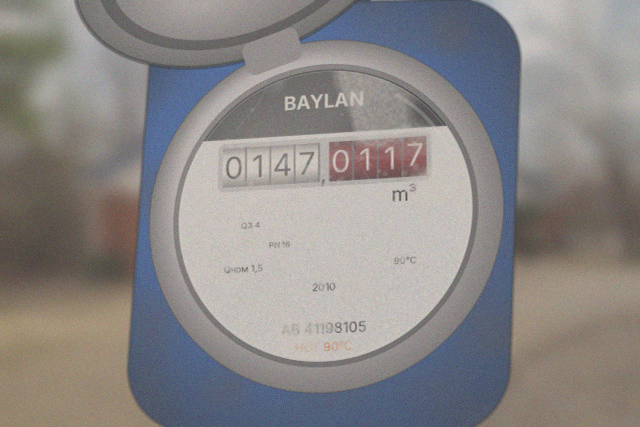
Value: 147.0117 m³
